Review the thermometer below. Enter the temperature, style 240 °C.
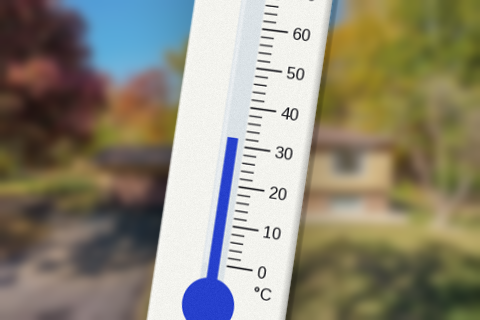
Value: 32 °C
